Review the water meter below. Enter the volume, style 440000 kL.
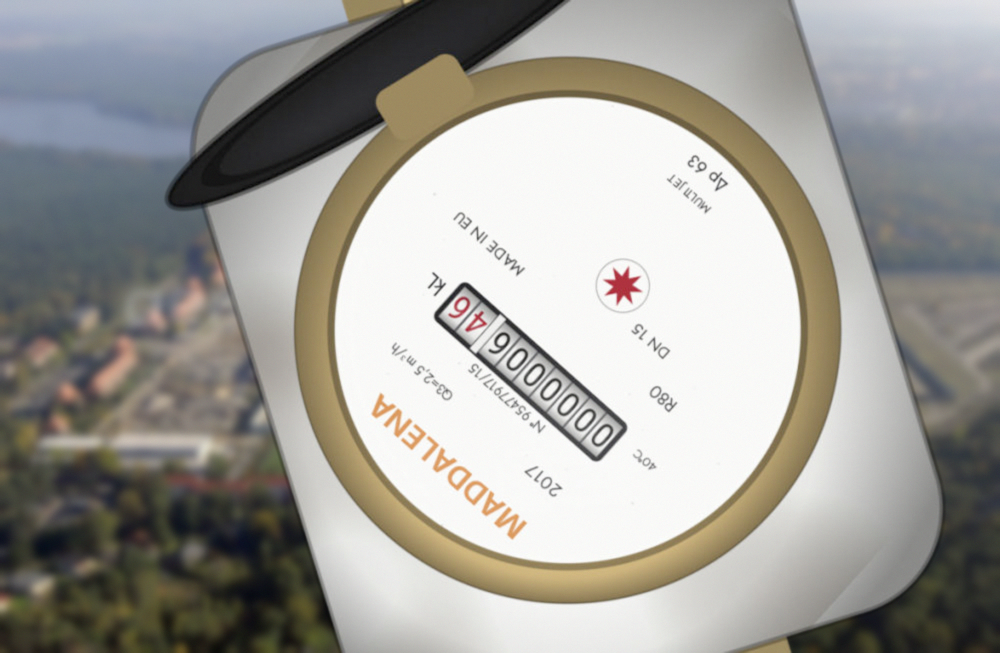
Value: 6.46 kL
